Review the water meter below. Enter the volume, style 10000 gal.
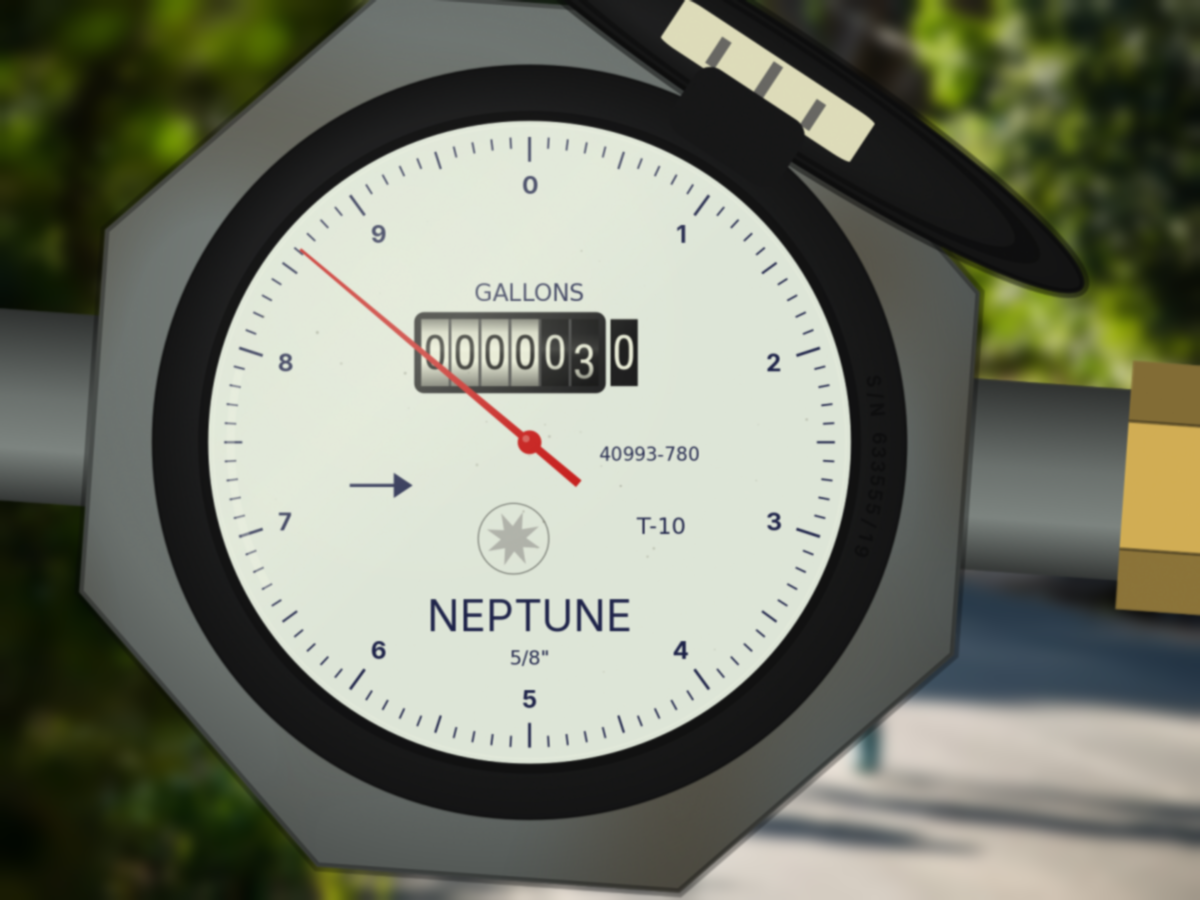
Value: 28.6 gal
